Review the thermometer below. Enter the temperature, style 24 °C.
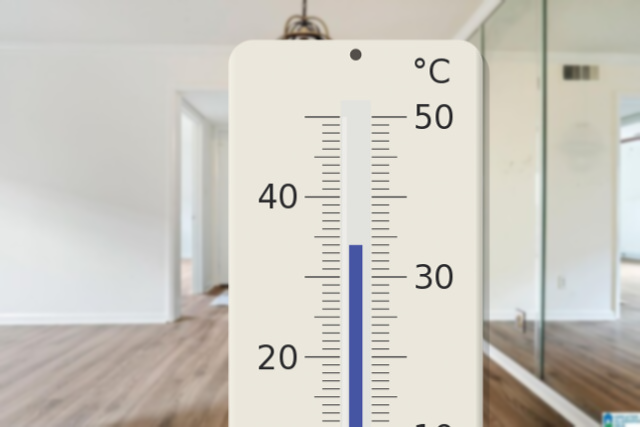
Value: 34 °C
